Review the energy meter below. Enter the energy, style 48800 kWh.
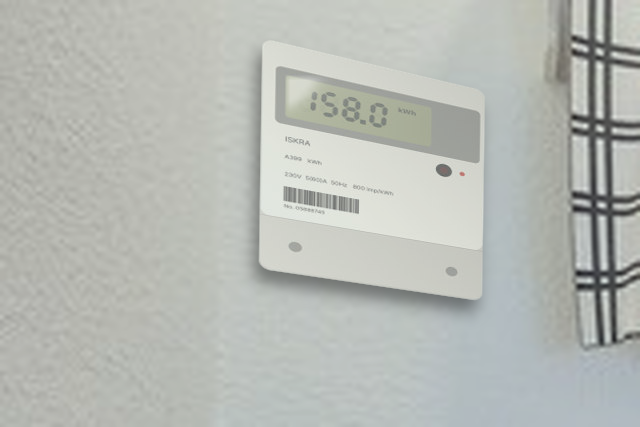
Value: 158.0 kWh
